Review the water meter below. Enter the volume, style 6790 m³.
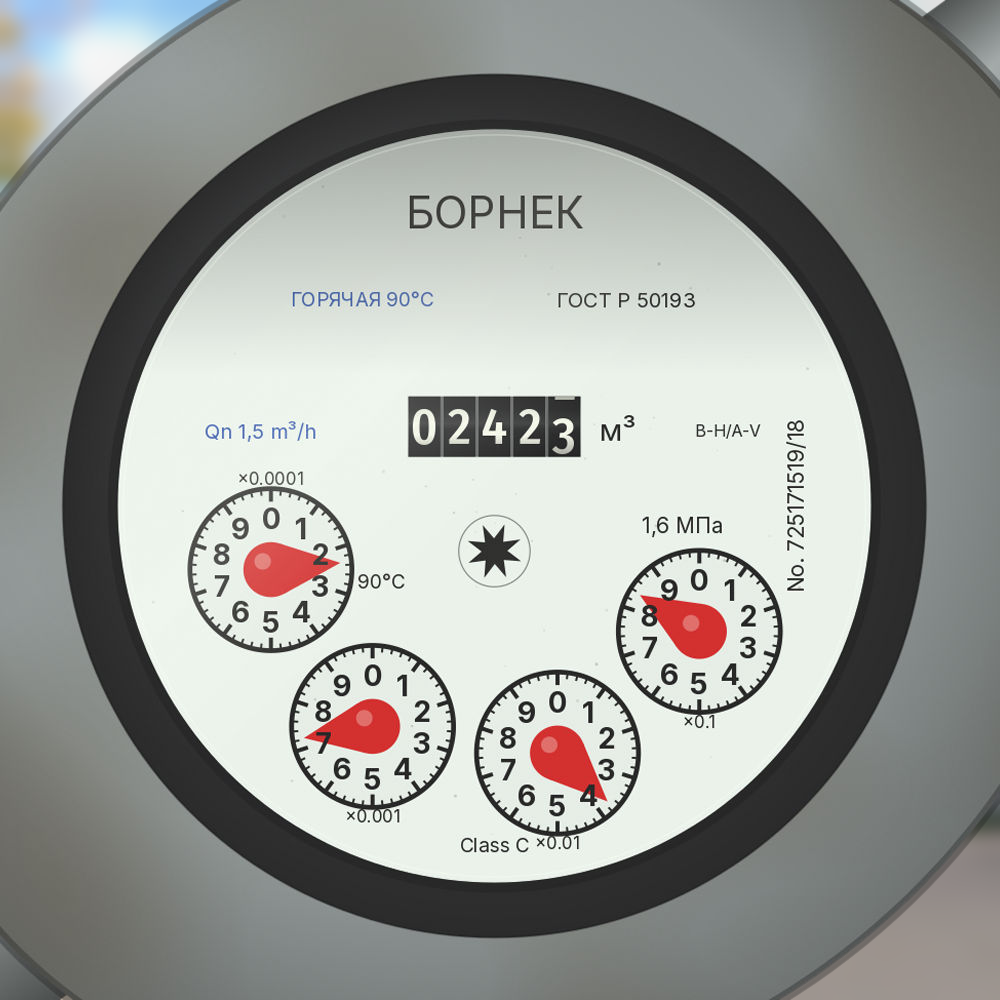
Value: 2422.8372 m³
